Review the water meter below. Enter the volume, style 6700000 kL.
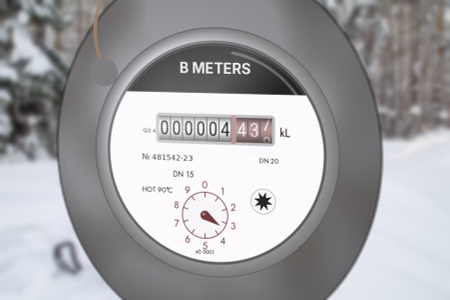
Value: 4.4373 kL
